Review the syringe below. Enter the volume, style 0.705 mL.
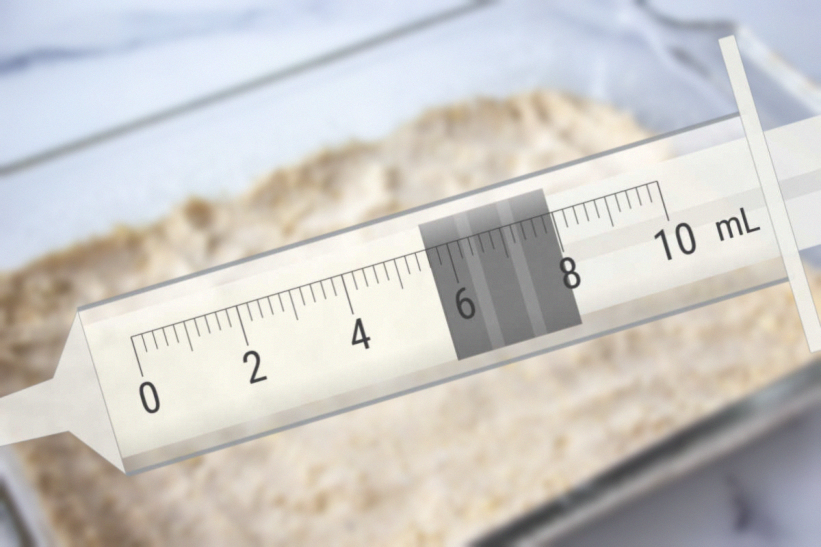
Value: 5.6 mL
